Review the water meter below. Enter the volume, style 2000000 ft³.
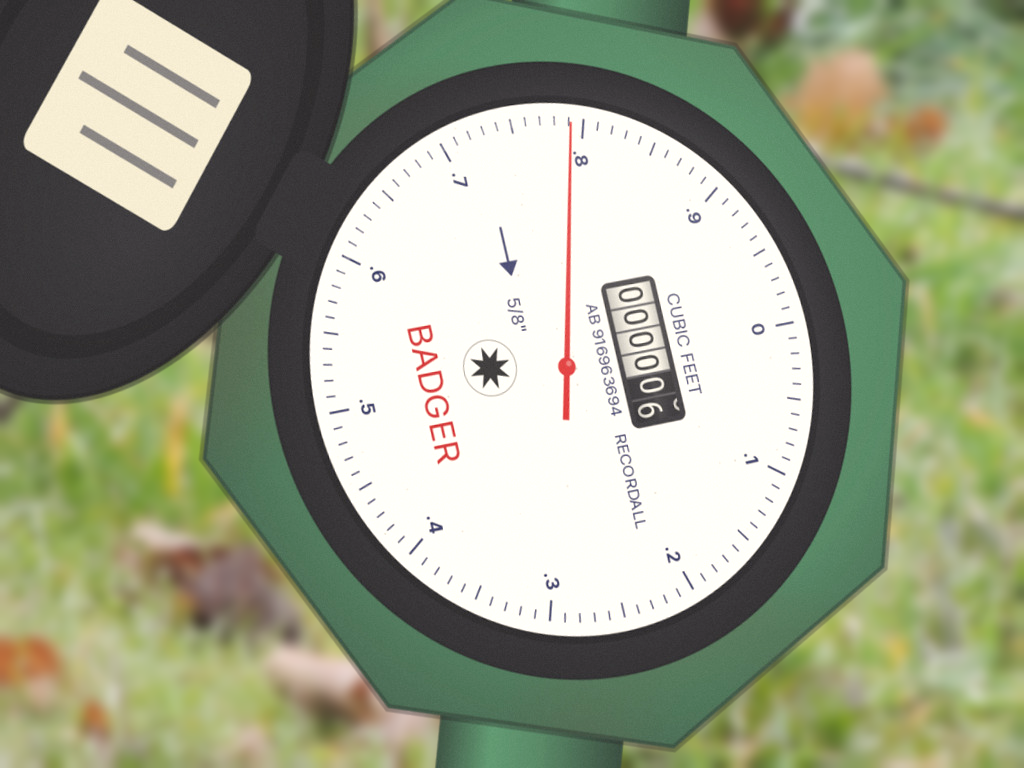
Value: 5.79 ft³
